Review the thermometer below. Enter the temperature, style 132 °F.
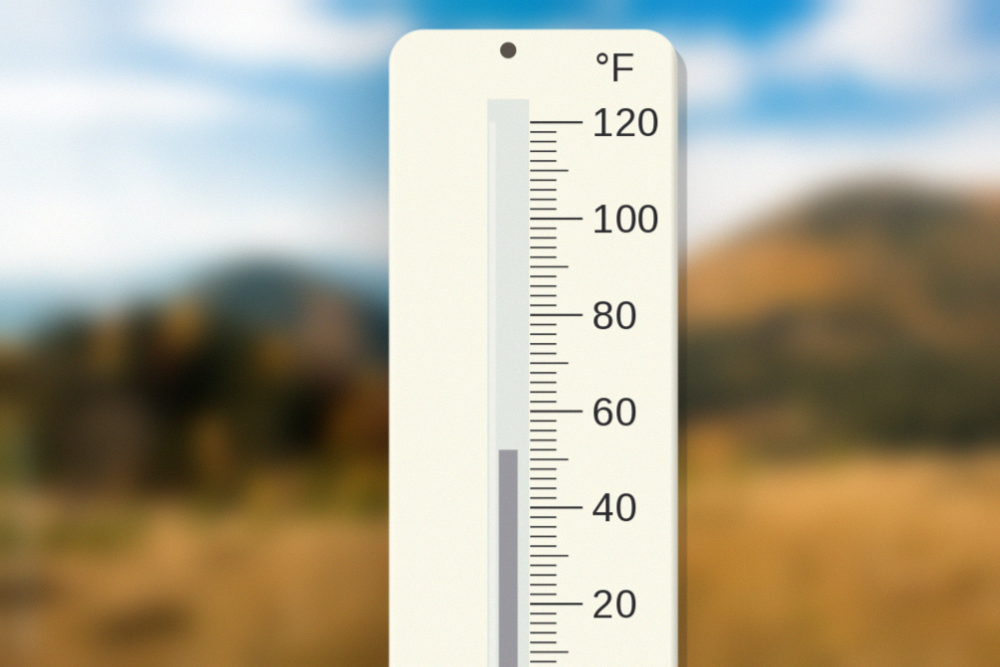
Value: 52 °F
